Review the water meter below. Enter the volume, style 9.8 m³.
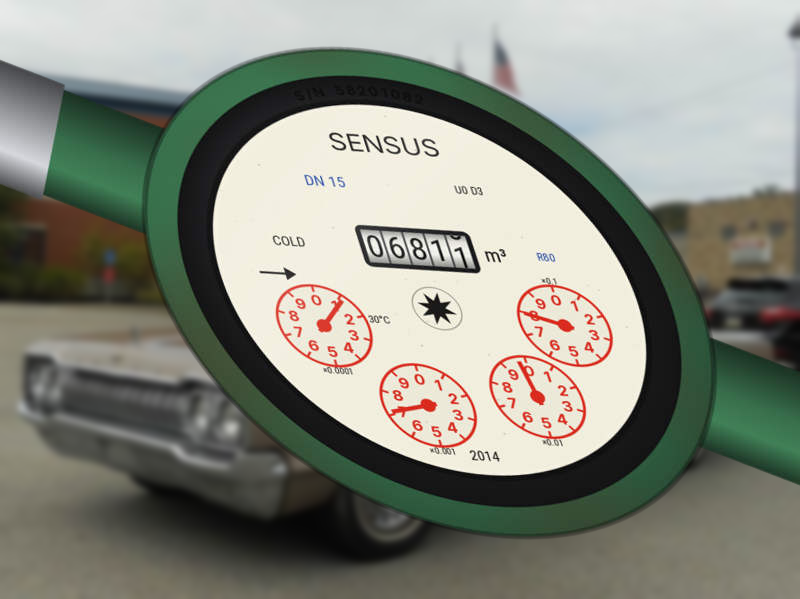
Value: 6810.7971 m³
